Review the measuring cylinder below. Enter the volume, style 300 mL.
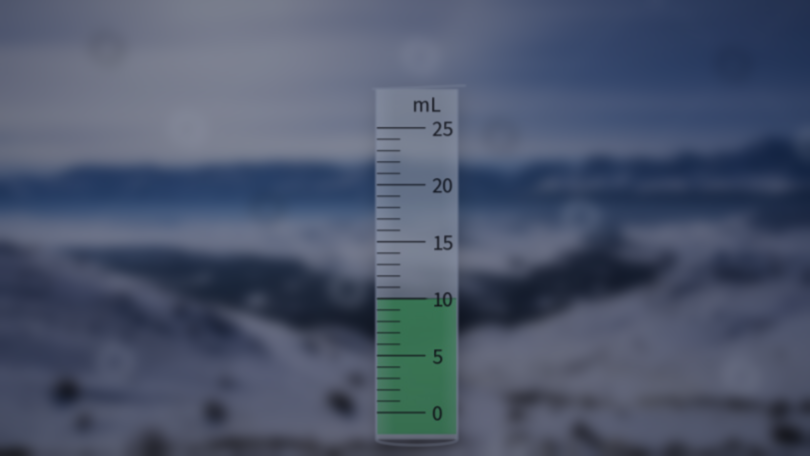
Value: 10 mL
